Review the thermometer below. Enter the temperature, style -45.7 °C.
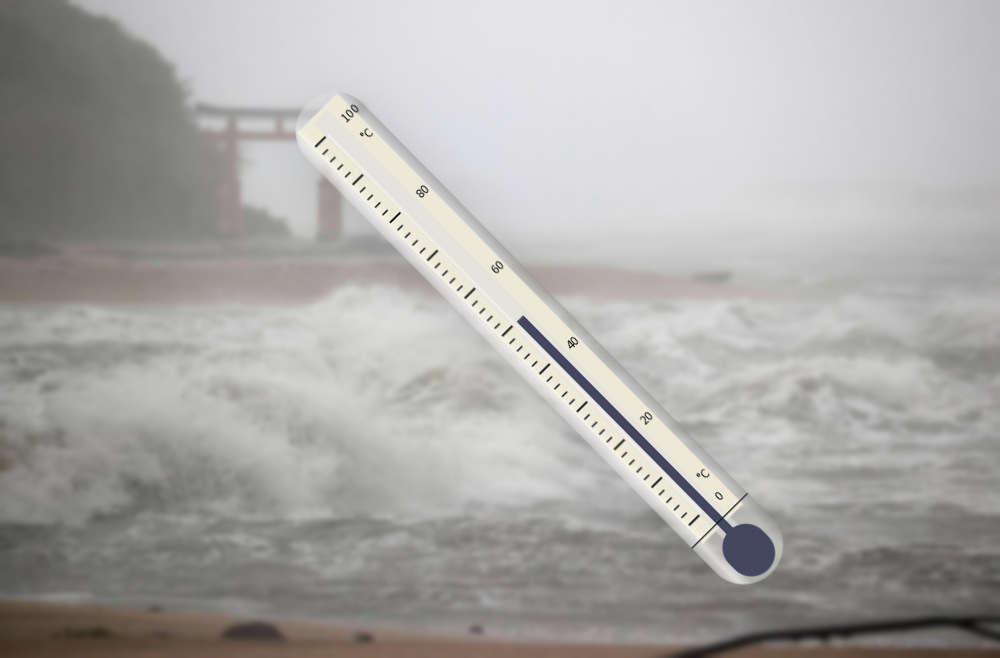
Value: 50 °C
